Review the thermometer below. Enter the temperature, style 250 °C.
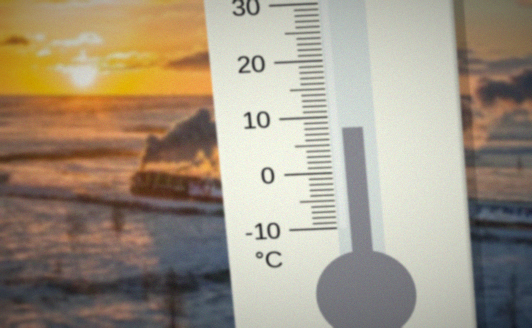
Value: 8 °C
